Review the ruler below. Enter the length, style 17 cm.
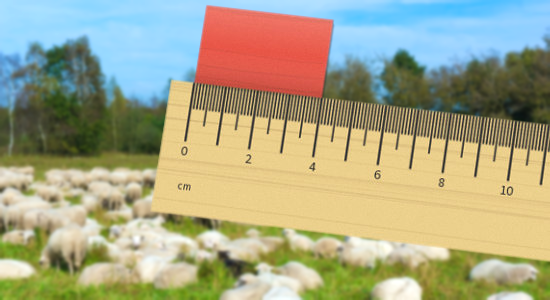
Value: 4 cm
